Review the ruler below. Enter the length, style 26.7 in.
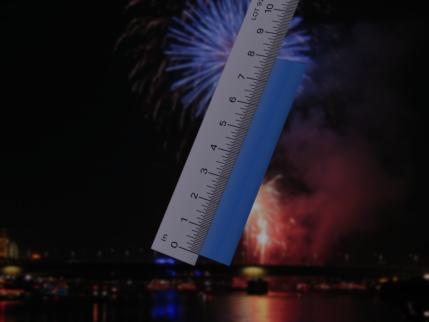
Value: 8 in
